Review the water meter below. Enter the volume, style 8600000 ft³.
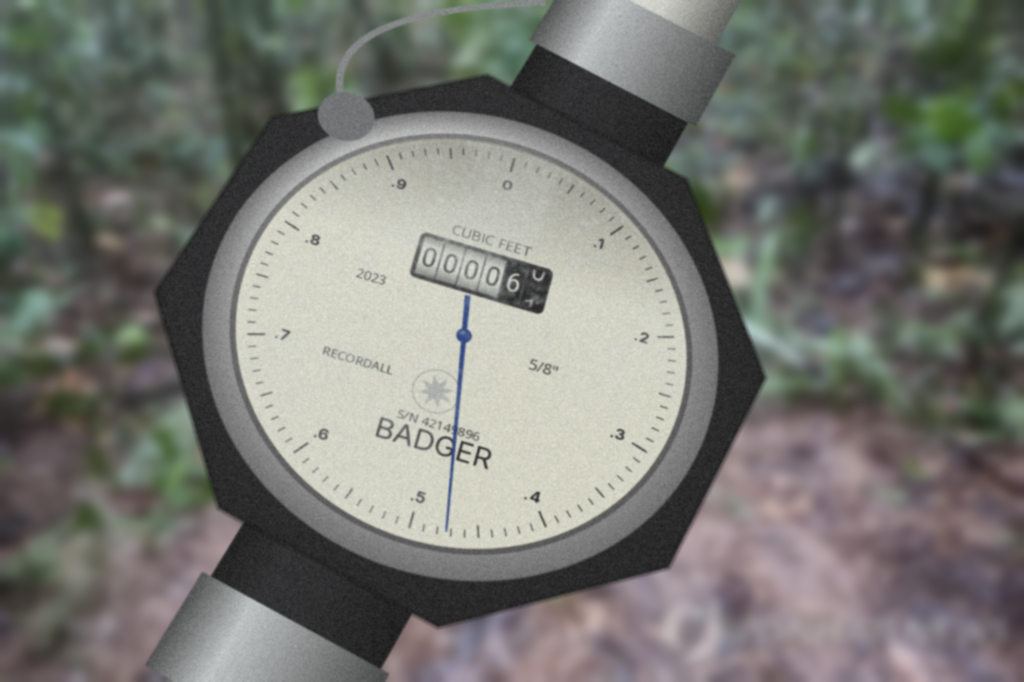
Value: 60.47 ft³
